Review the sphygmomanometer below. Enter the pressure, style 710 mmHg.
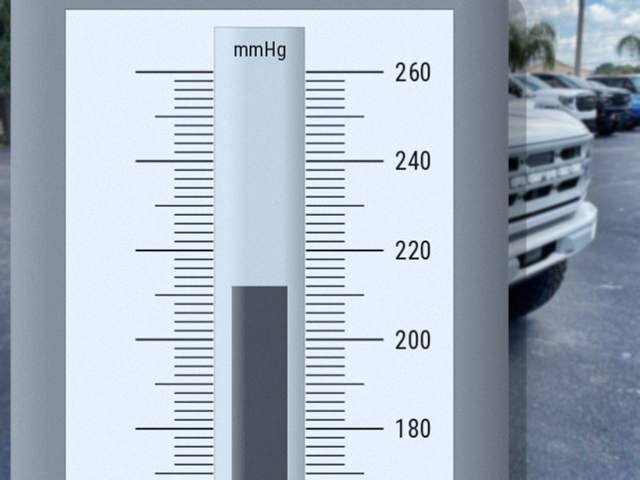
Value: 212 mmHg
